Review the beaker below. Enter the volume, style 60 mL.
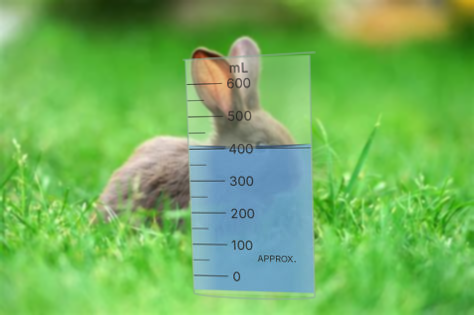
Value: 400 mL
